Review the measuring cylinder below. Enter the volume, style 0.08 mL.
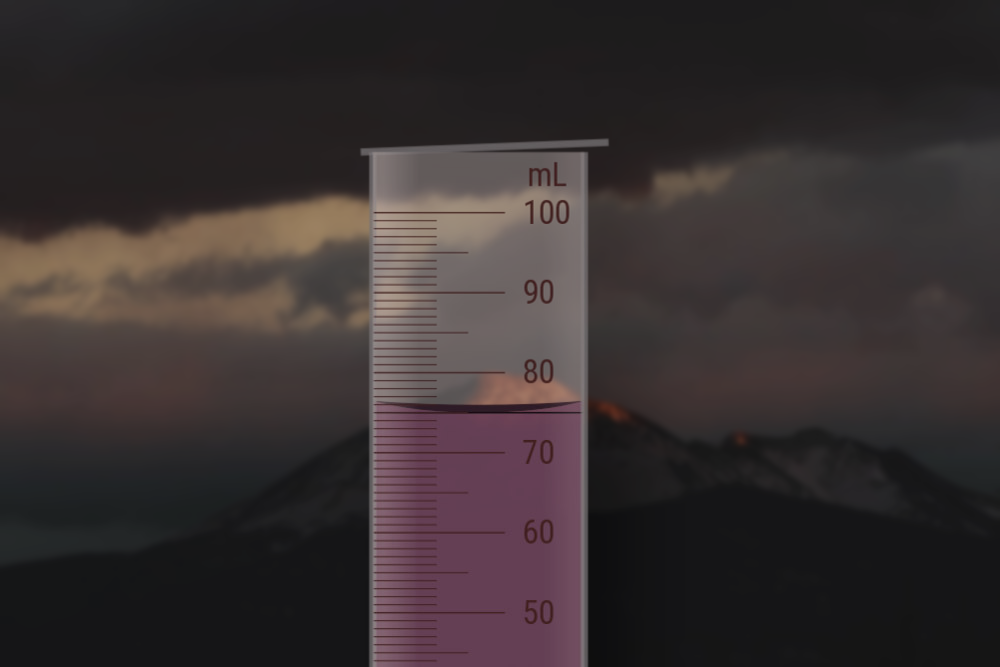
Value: 75 mL
